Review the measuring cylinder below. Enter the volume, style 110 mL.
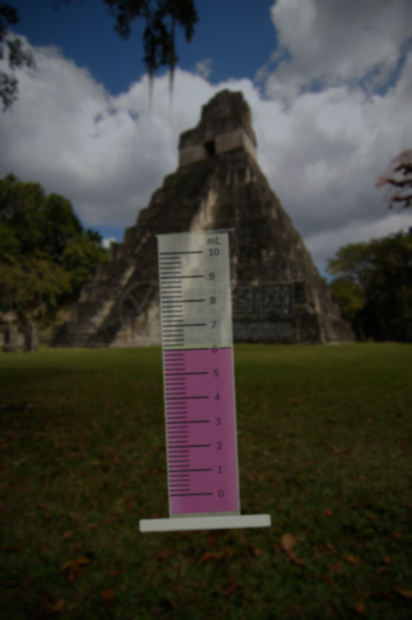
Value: 6 mL
